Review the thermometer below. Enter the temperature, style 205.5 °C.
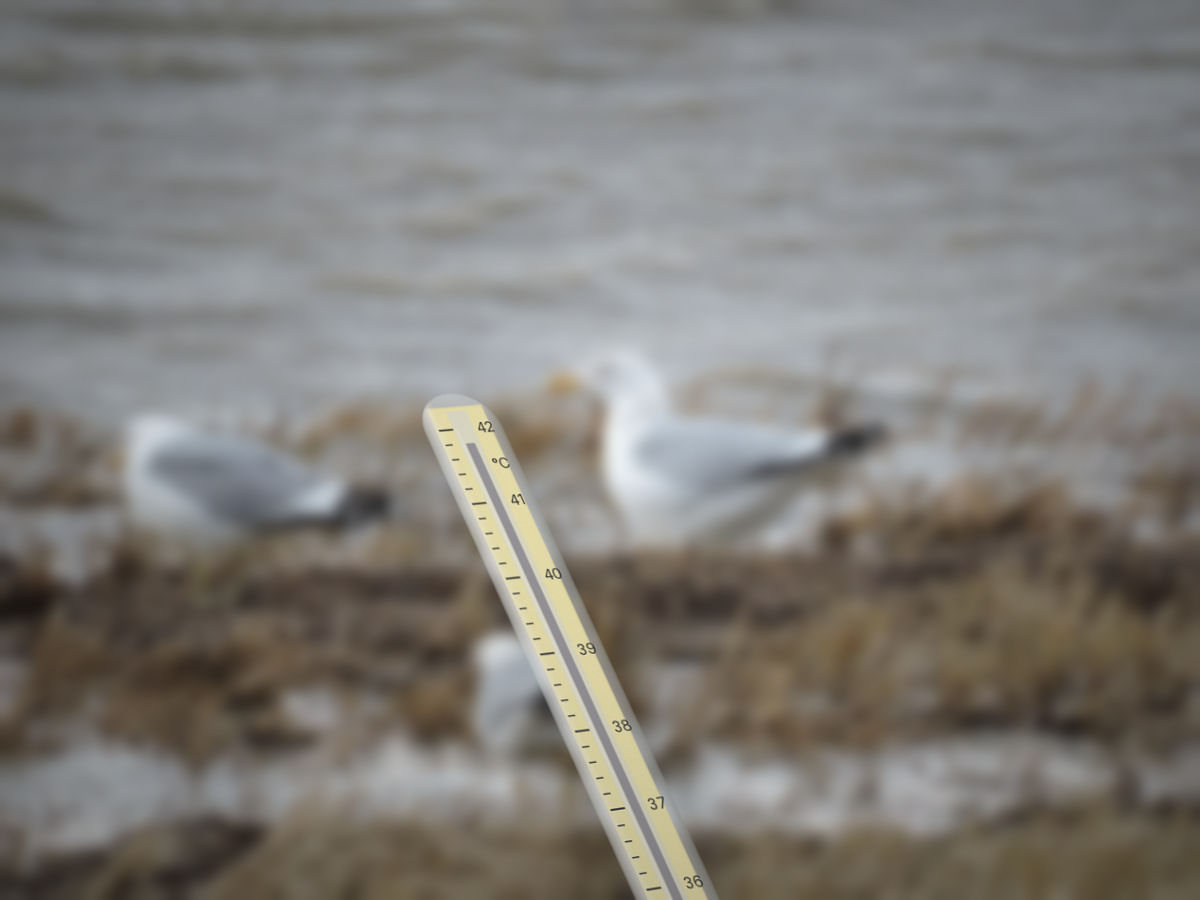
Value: 41.8 °C
